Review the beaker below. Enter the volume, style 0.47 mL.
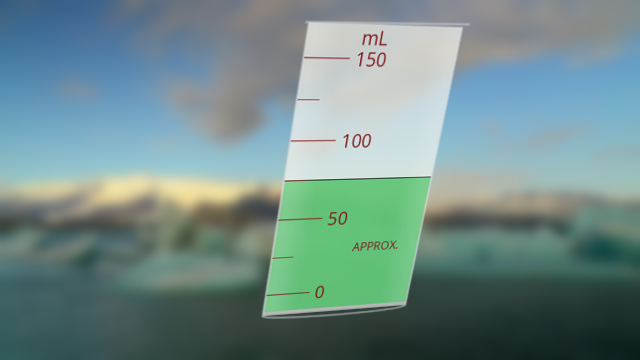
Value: 75 mL
